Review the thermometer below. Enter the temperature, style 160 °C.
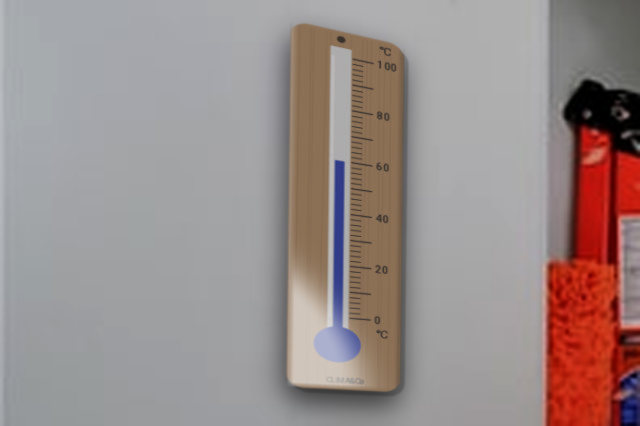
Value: 60 °C
